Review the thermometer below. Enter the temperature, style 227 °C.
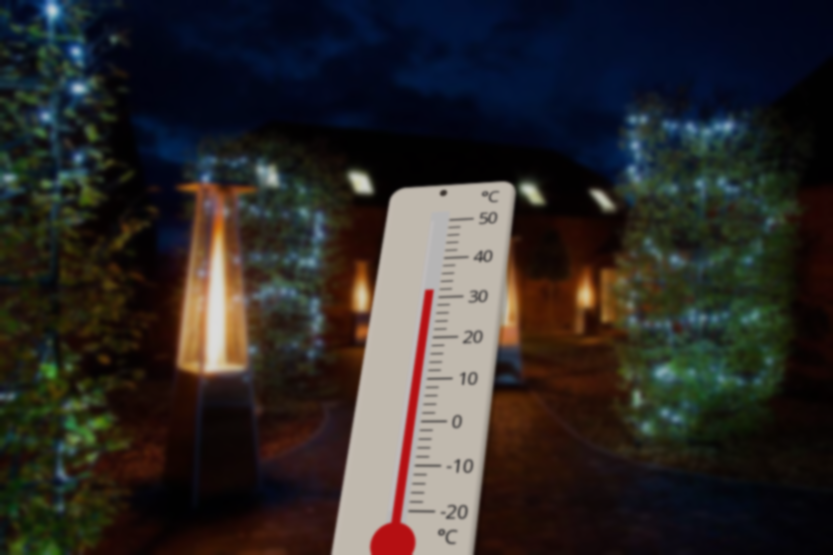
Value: 32 °C
